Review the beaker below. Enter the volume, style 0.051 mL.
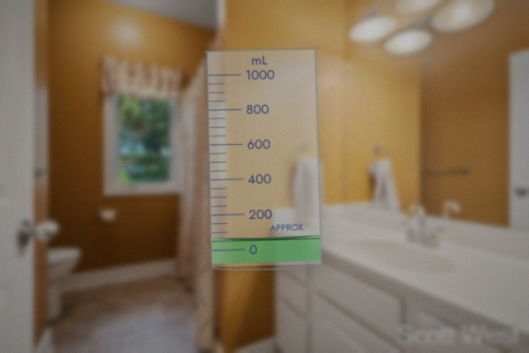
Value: 50 mL
